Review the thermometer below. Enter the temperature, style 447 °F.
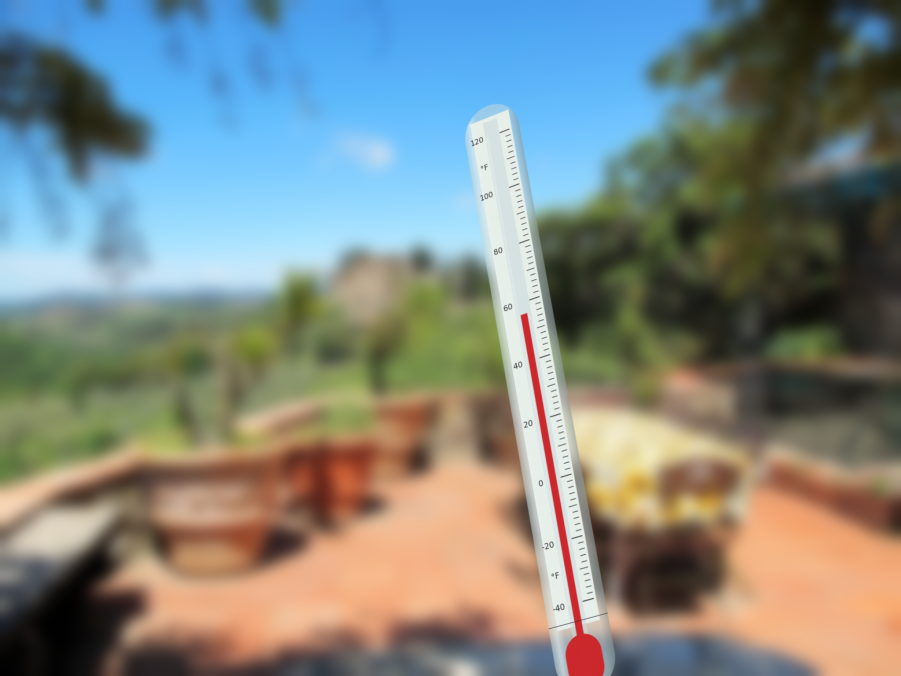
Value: 56 °F
